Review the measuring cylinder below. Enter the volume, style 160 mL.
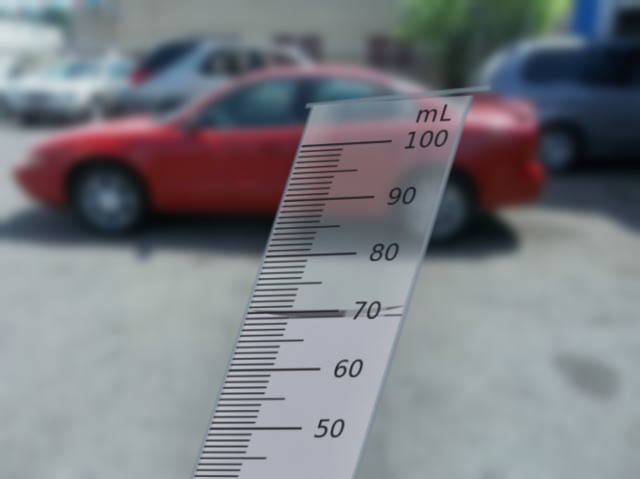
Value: 69 mL
